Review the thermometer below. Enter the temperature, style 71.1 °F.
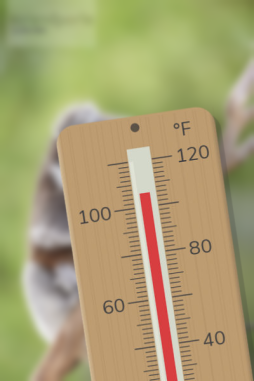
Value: 106 °F
